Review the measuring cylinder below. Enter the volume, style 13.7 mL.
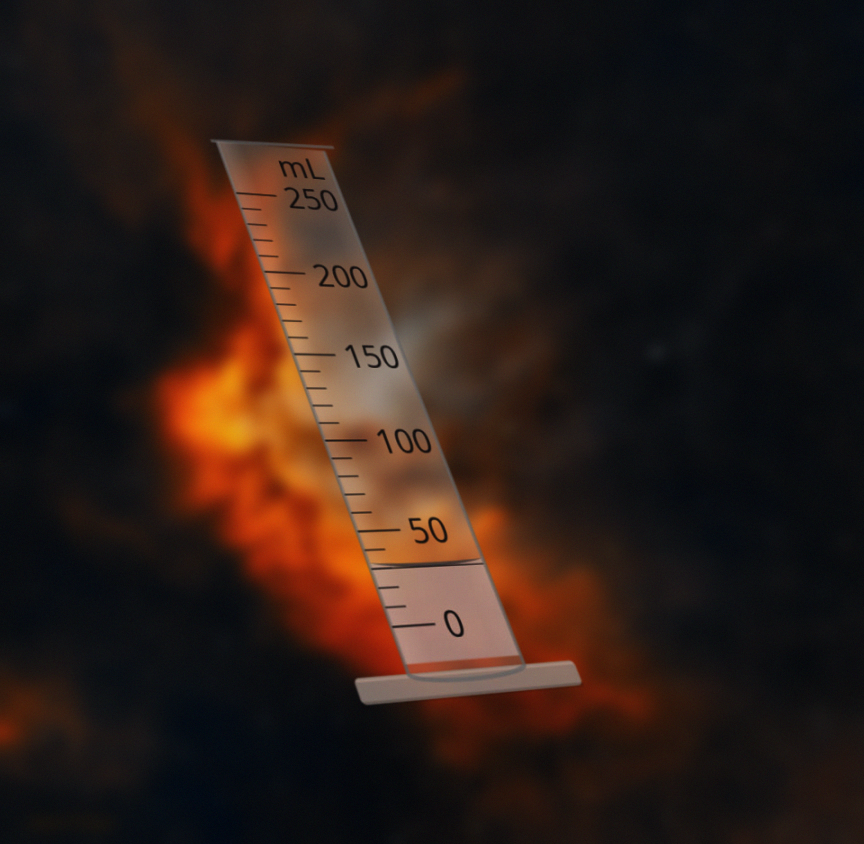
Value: 30 mL
